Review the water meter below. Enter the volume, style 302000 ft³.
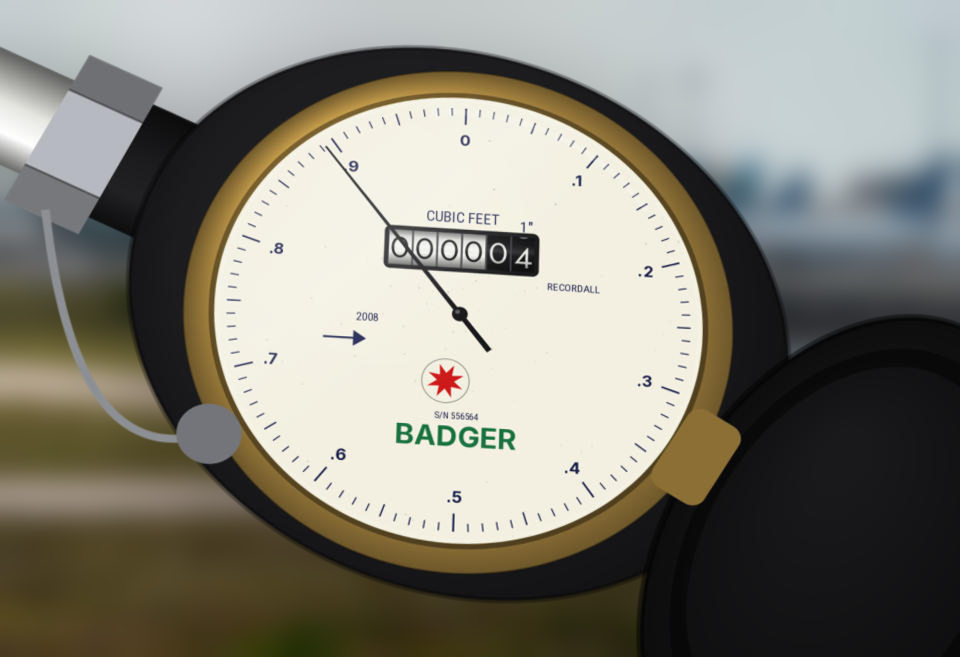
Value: 3.89 ft³
